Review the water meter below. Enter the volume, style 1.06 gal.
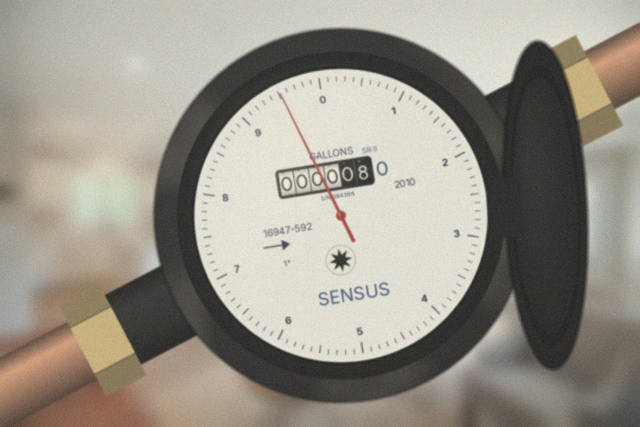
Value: 79.5 gal
